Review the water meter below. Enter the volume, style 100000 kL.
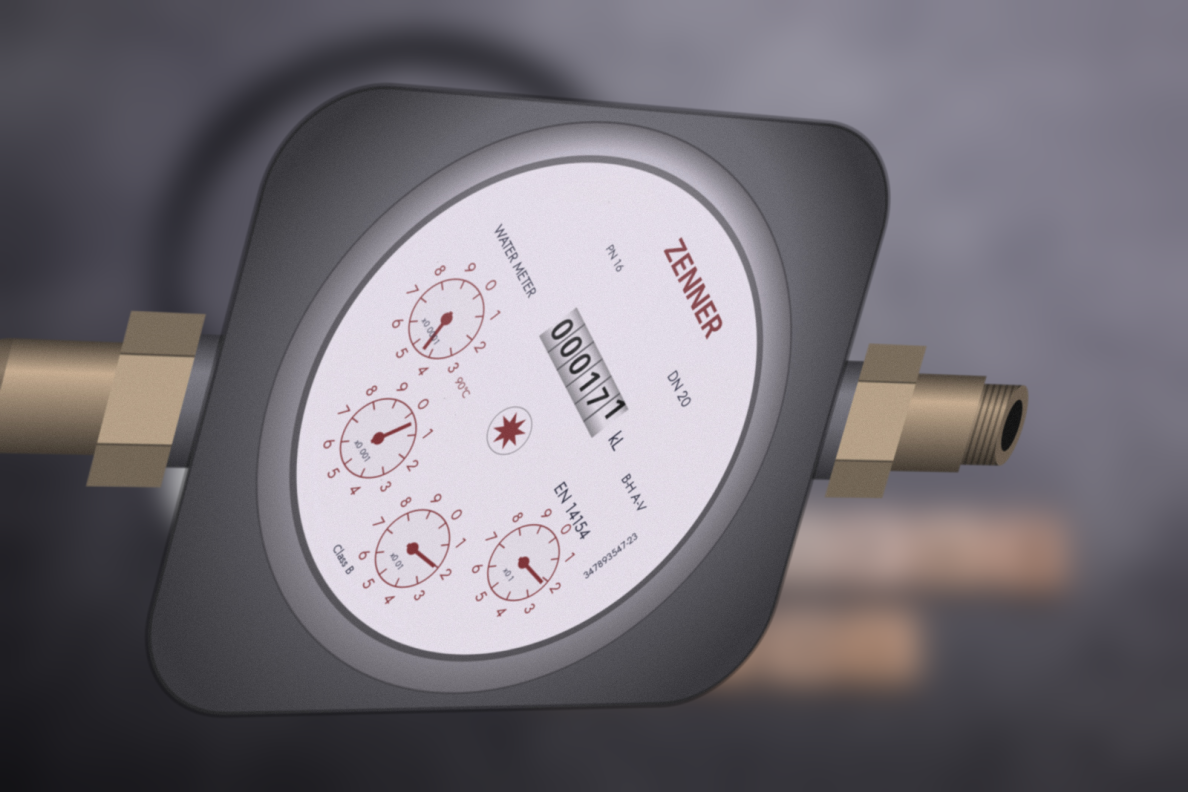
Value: 171.2204 kL
